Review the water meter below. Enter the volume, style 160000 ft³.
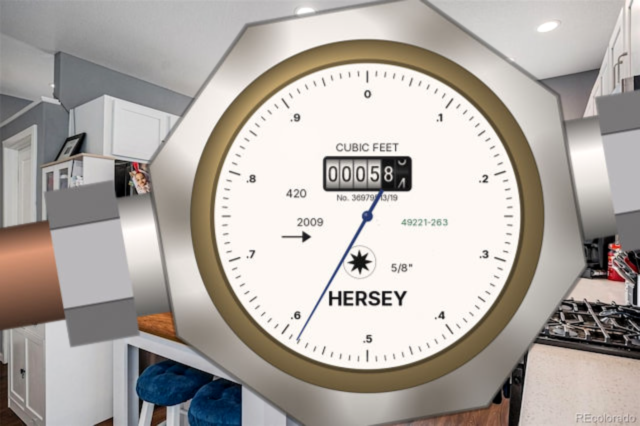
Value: 583.58 ft³
